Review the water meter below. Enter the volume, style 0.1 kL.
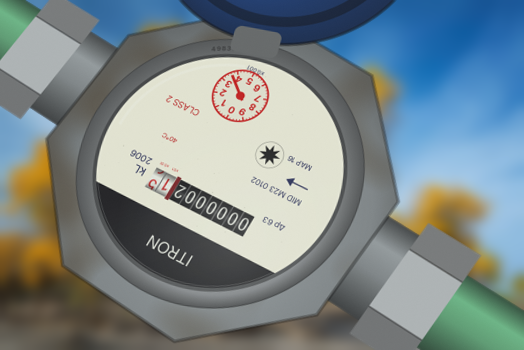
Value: 2.153 kL
